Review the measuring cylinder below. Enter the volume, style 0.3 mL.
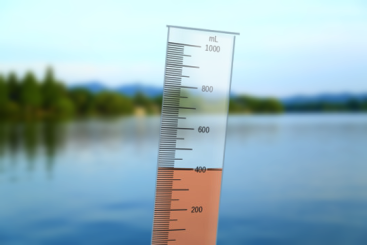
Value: 400 mL
